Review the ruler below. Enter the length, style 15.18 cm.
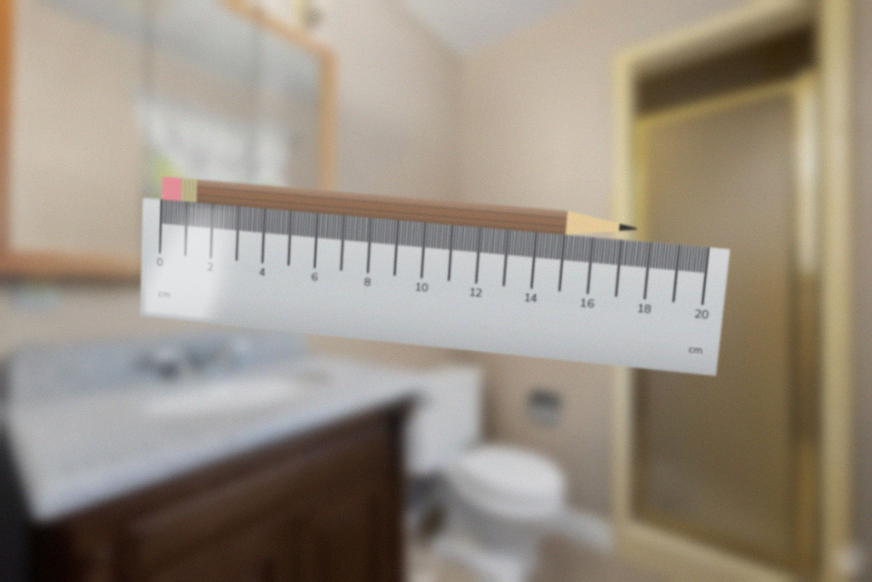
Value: 17.5 cm
